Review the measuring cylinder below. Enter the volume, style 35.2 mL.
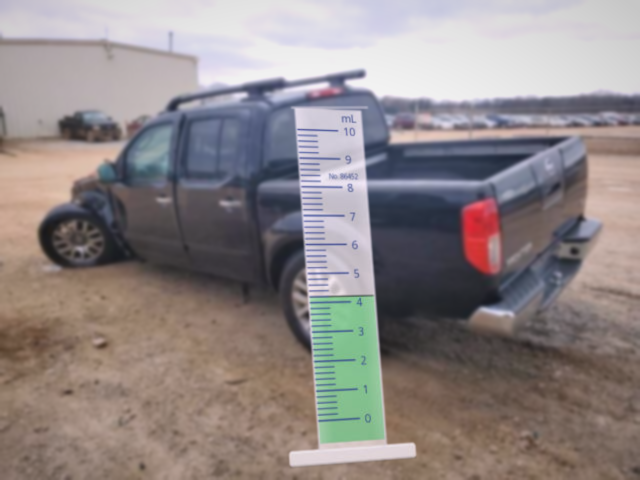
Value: 4.2 mL
